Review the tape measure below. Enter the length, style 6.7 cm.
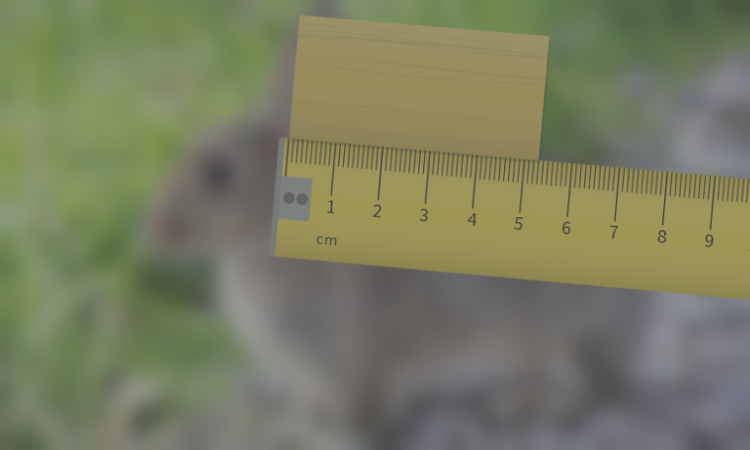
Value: 5.3 cm
